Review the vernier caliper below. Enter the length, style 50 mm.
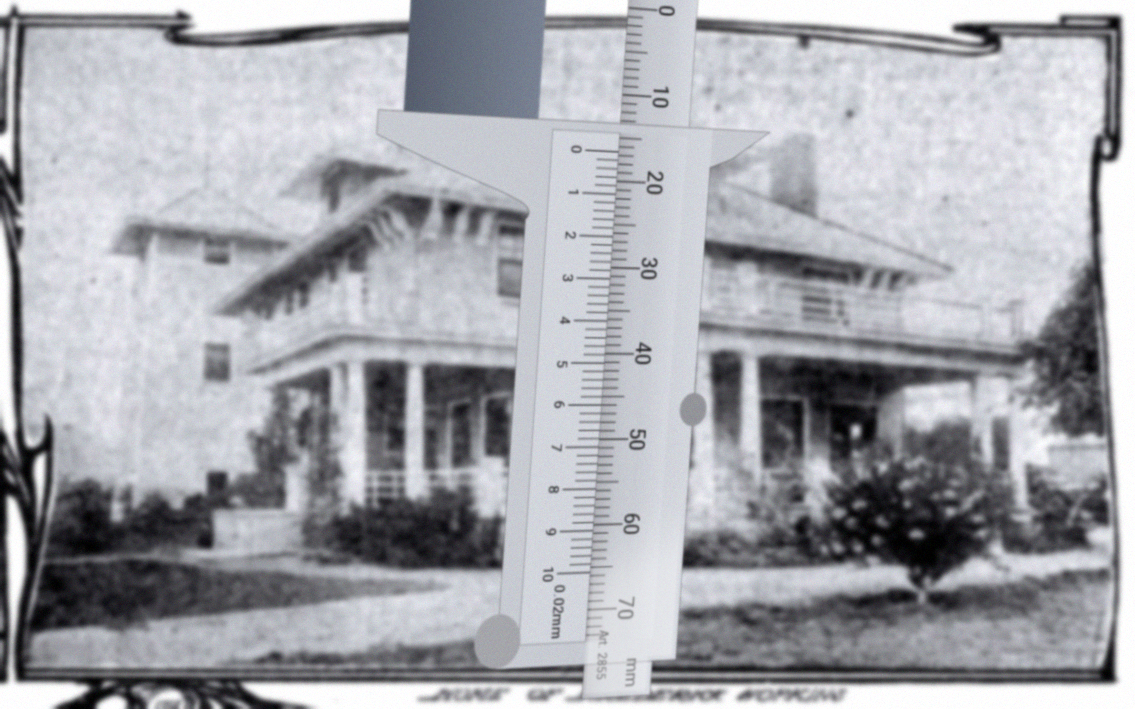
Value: 16.6 mm
